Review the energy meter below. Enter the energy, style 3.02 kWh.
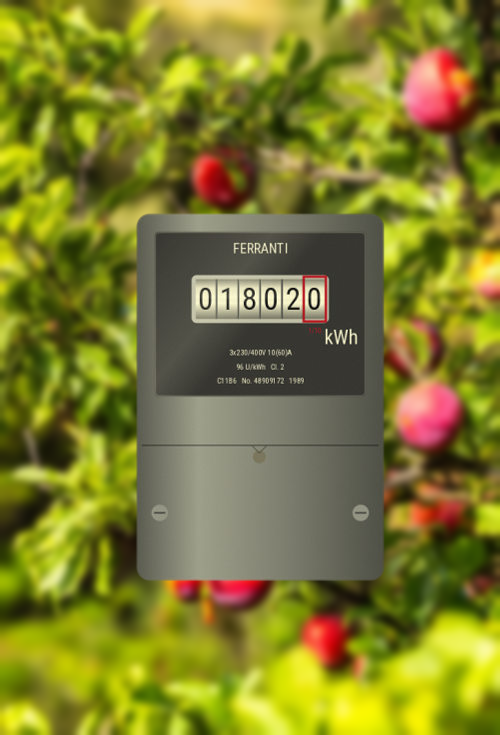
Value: 1802.0 kWh
